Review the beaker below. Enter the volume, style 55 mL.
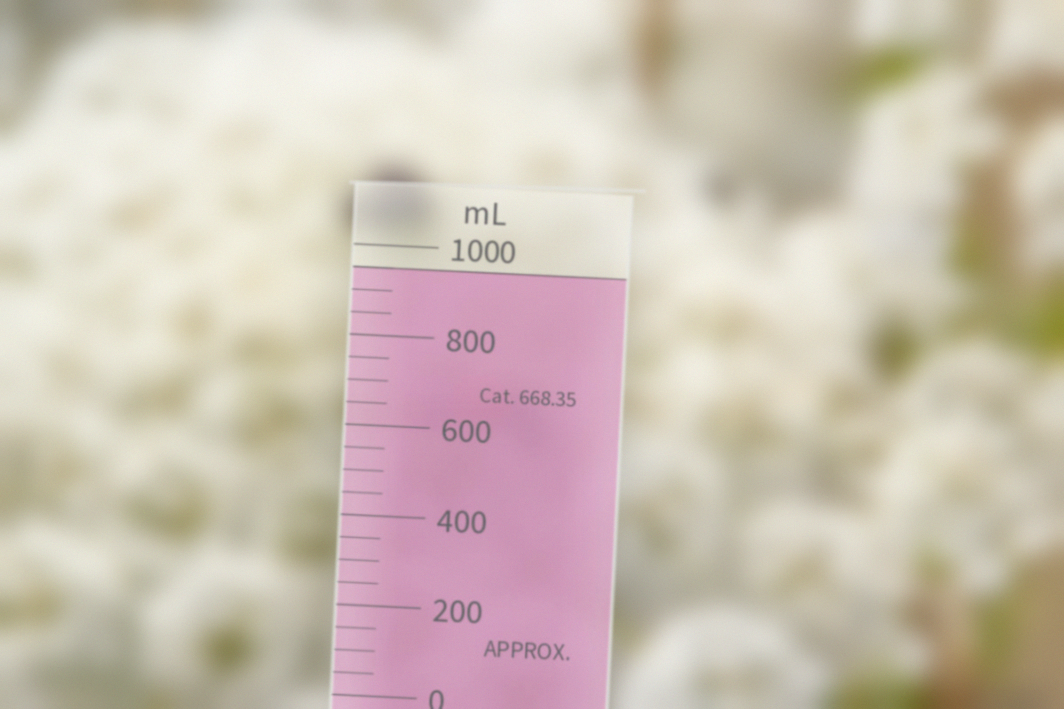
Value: 950 mL
